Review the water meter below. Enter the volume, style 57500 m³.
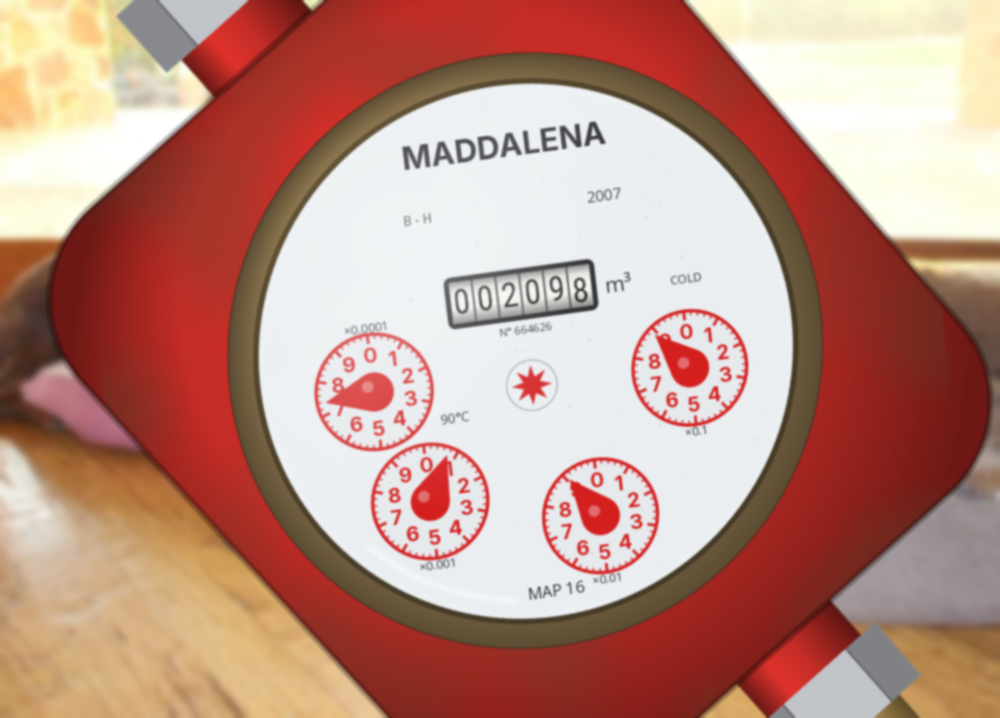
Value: 2097.8907 m³
